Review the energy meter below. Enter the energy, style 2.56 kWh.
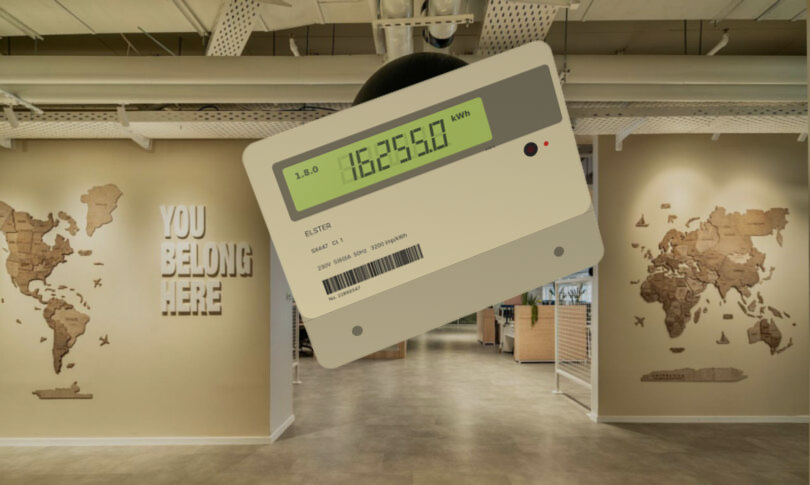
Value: 16255.0 kWh
